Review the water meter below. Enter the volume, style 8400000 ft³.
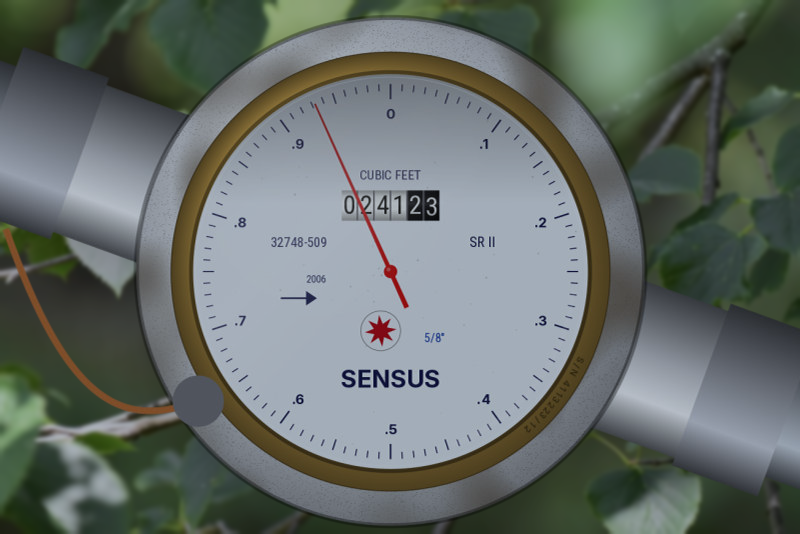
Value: 24122.93 ft³
